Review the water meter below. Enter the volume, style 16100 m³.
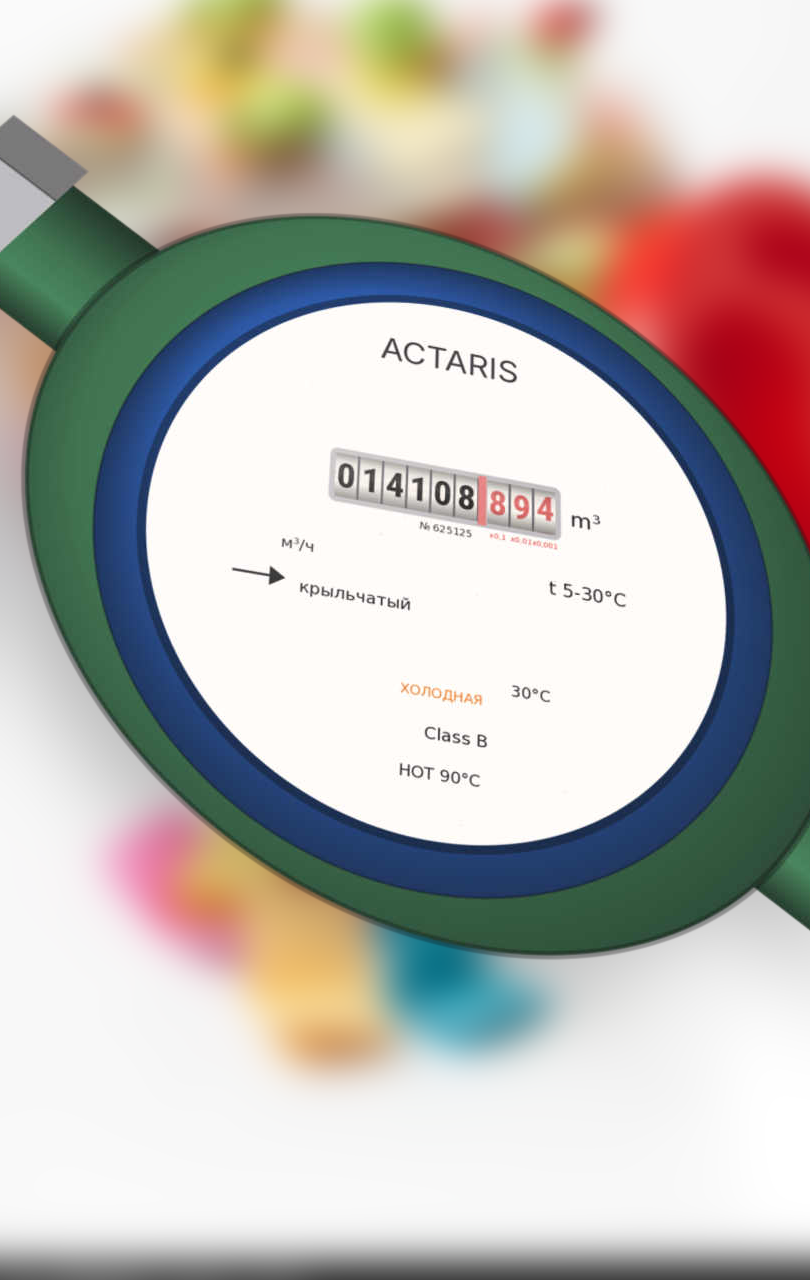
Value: 14108.894 m³
